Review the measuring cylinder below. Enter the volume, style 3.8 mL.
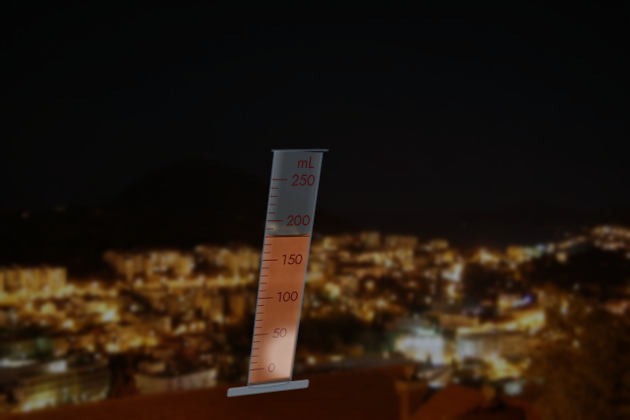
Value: 180 mL
